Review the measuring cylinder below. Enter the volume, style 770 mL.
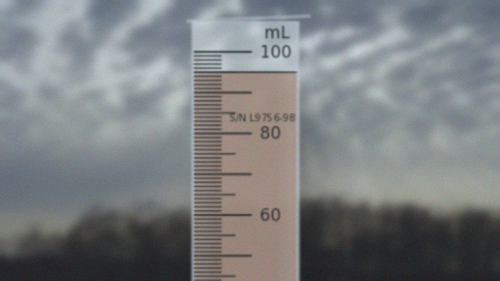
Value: 95 mL
